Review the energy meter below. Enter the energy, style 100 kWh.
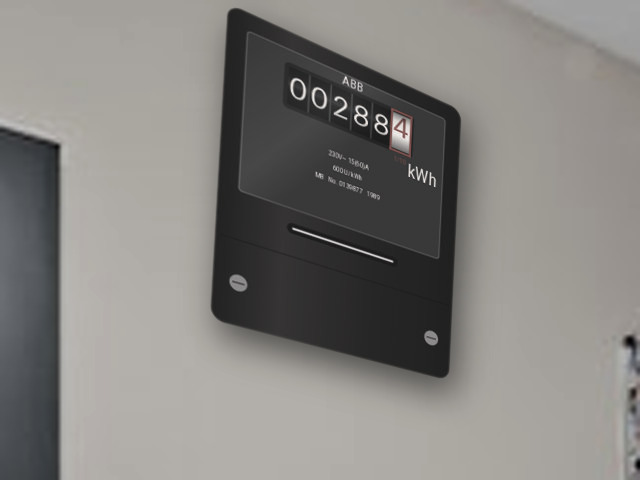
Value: 288.4 kWh
